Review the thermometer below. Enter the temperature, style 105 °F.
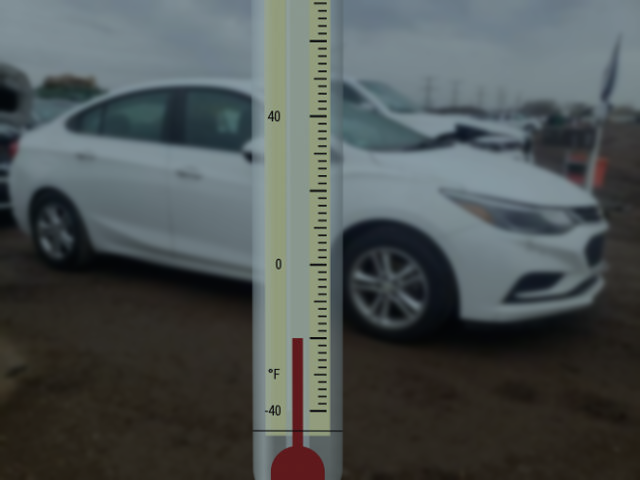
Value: -20 °F
